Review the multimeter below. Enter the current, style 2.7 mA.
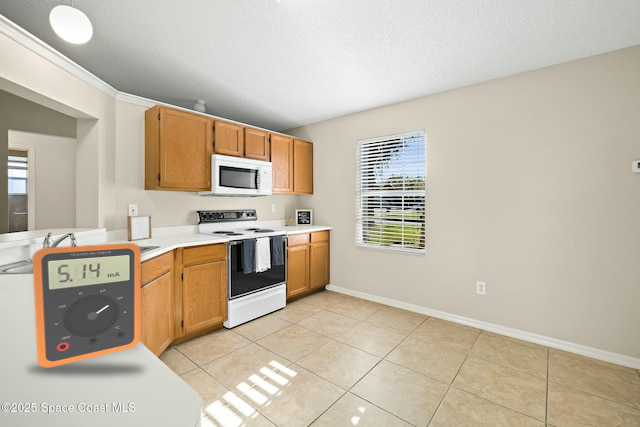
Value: 5.14 mA
